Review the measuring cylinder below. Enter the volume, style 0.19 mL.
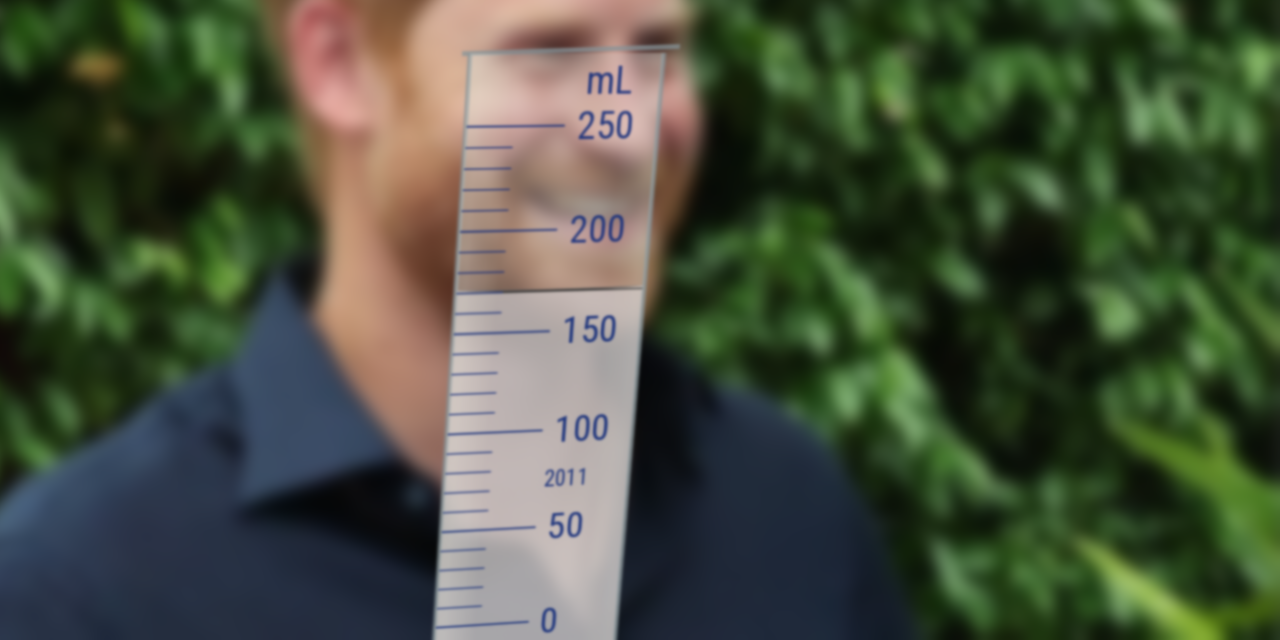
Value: 170 mL
